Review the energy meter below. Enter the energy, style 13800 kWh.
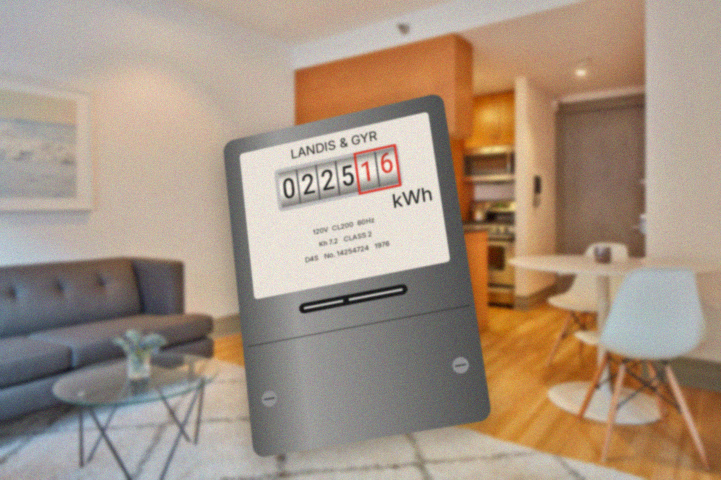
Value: 225.16 kWh
